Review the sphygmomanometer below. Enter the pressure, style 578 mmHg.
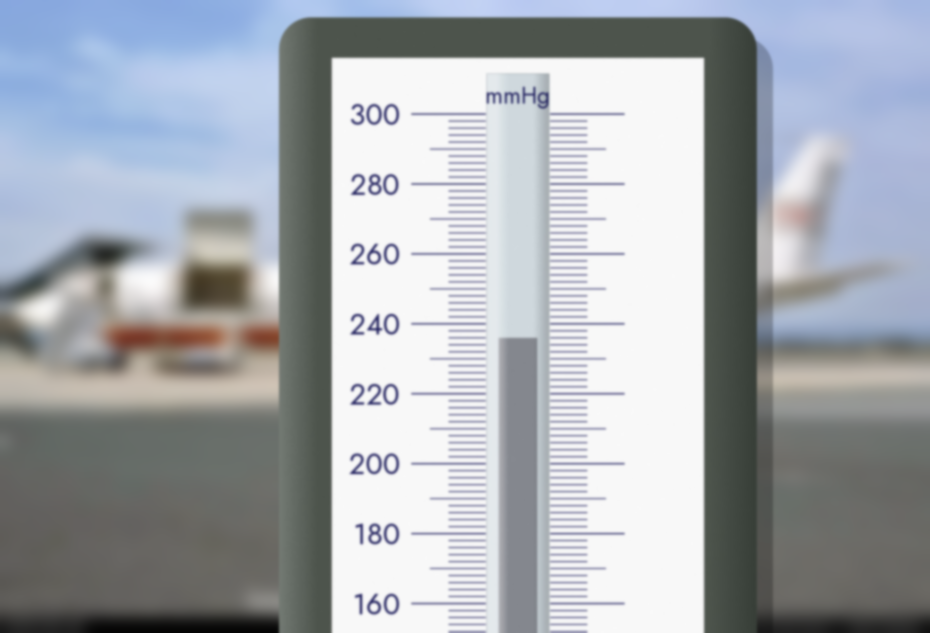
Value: 236 mmHg
